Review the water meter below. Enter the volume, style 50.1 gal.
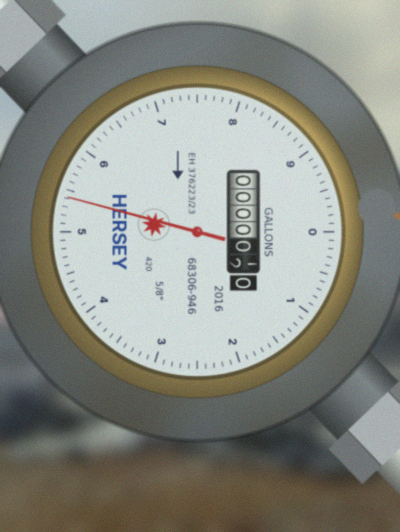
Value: 15.4 gal
